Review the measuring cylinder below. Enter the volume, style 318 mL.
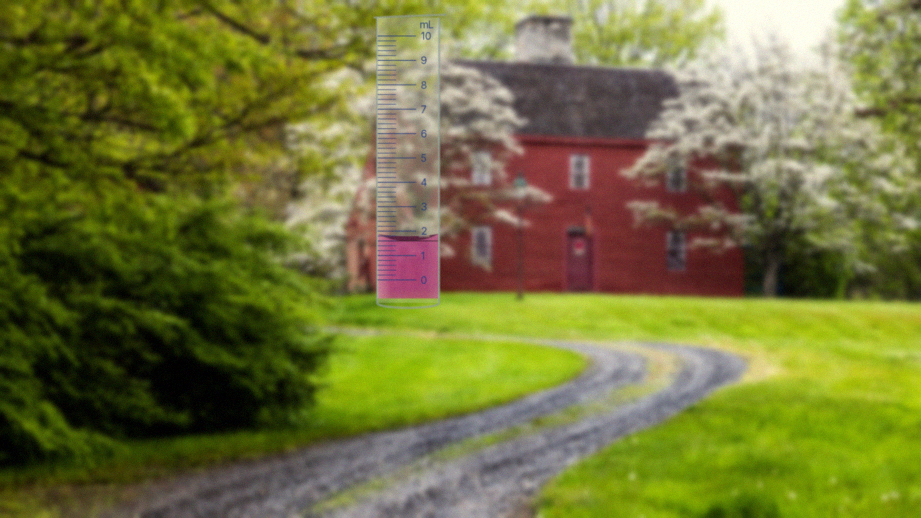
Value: 1.6 mL
